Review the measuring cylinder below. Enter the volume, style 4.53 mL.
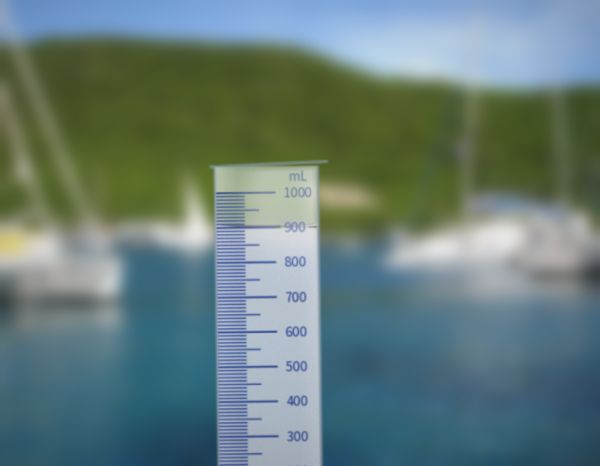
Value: 900 mL
